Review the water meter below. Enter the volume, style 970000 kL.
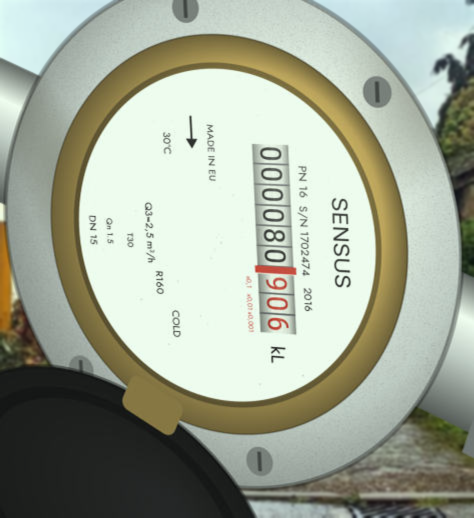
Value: 80.906 kL
